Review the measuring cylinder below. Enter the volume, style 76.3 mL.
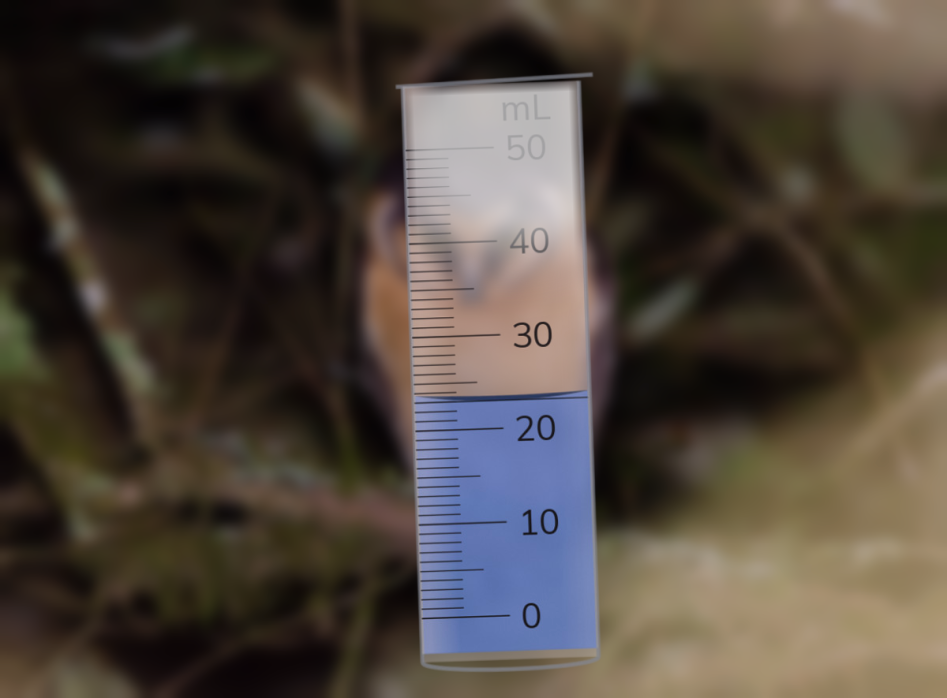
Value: 23 mL
